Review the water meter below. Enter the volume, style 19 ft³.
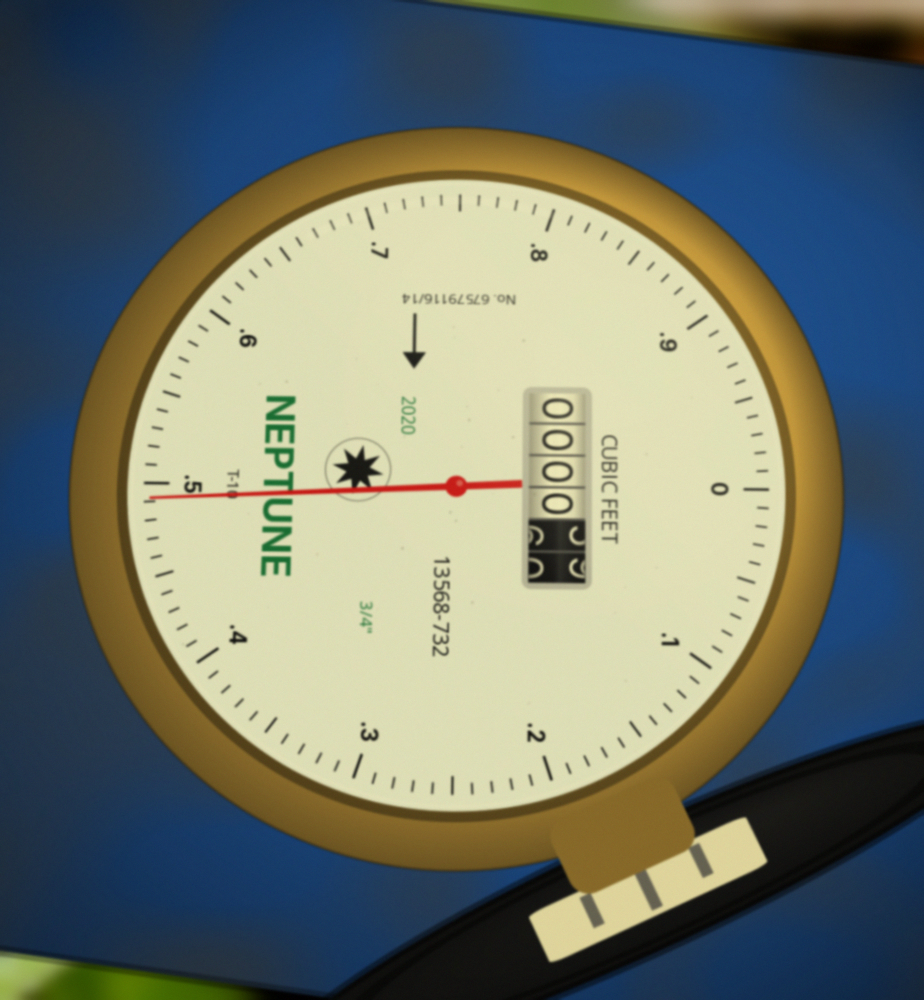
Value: 59.49 ft³
